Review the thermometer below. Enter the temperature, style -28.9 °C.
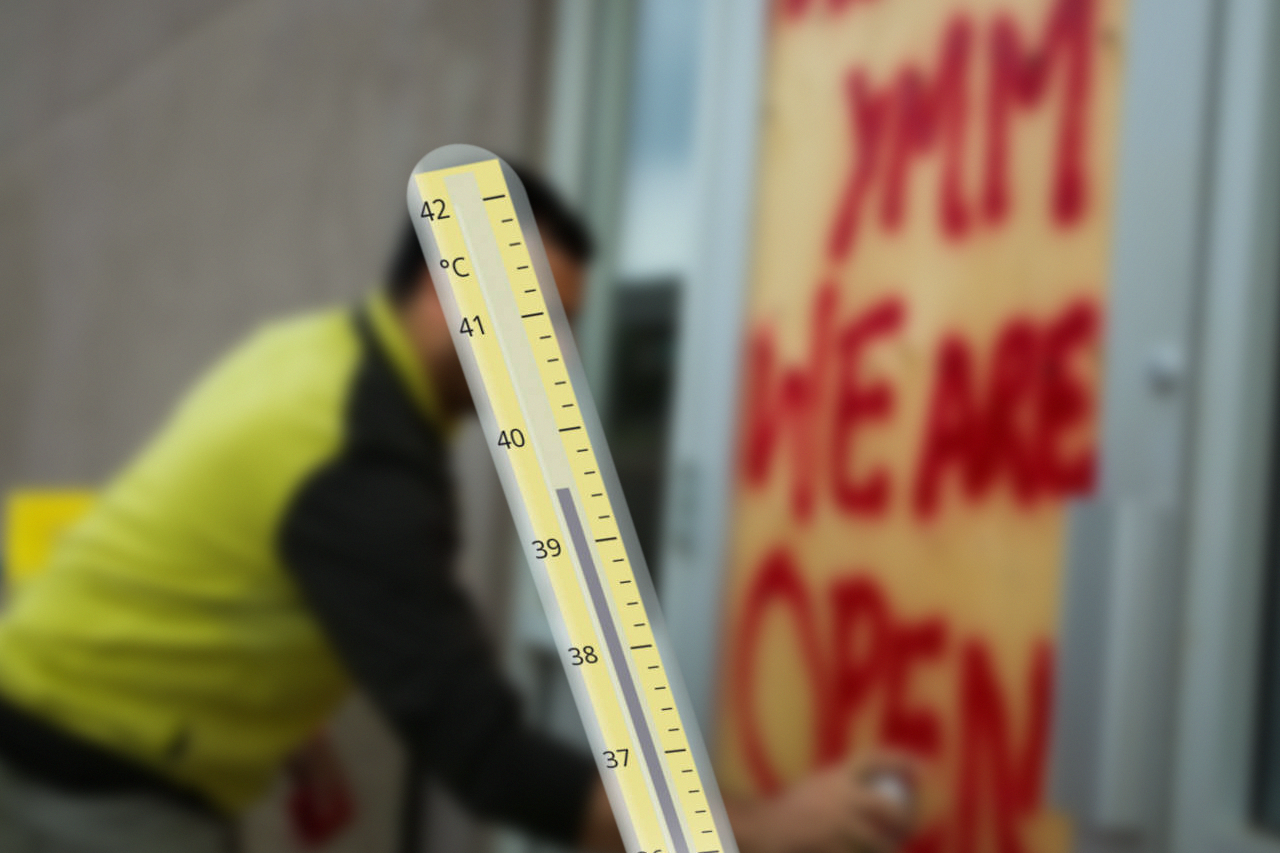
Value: 39.5 °C
